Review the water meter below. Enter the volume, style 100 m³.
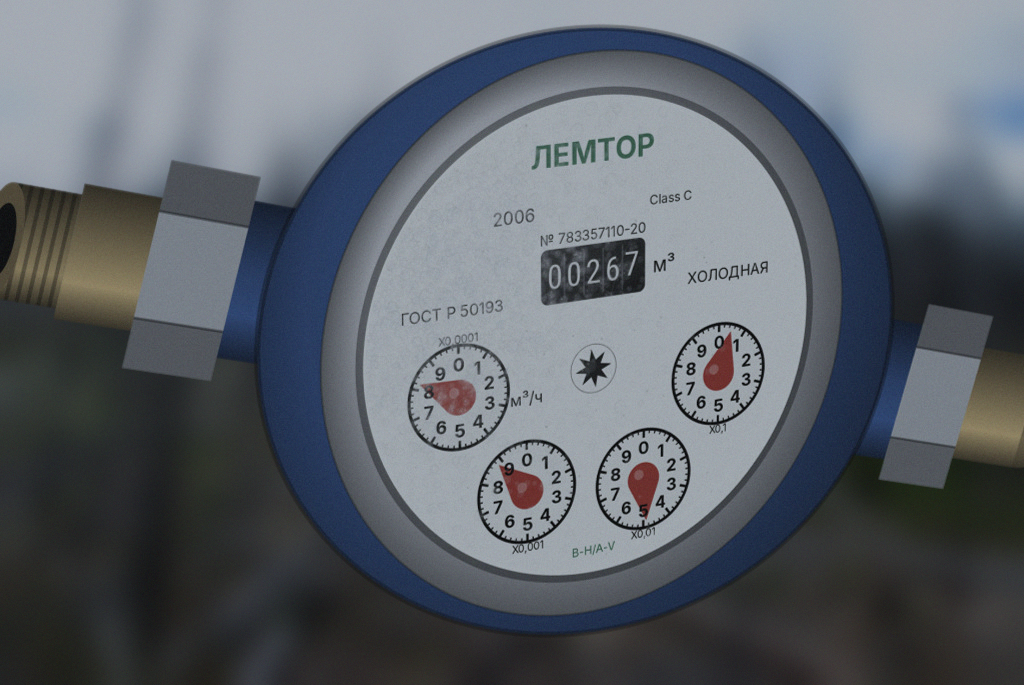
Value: 267.0488 m³
